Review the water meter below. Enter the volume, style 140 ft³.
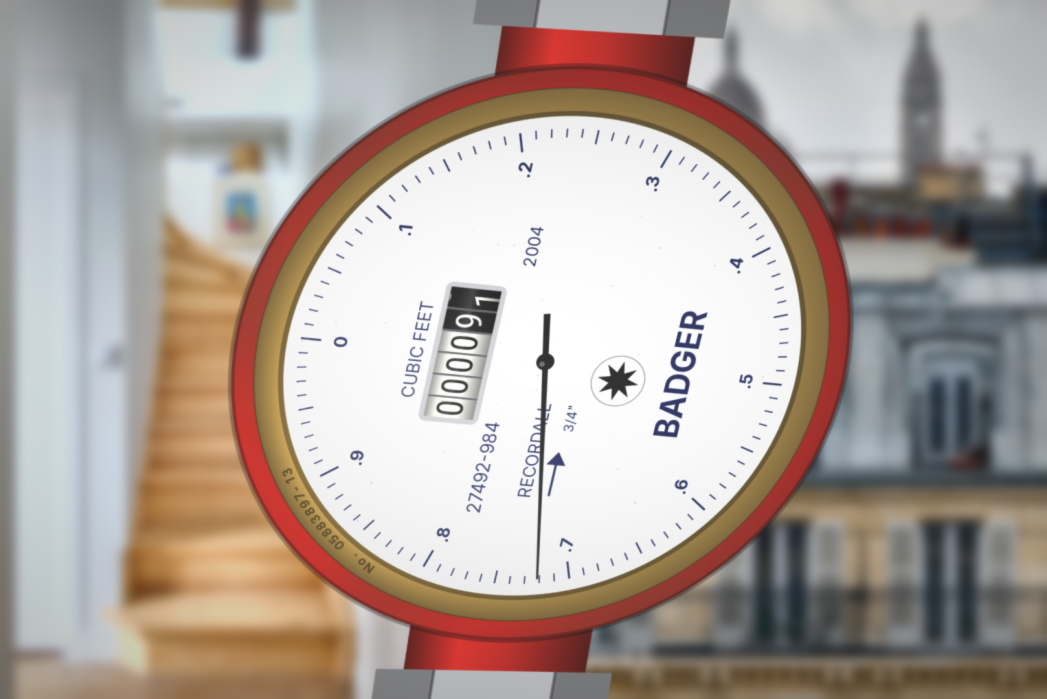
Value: 90.72 ft³
